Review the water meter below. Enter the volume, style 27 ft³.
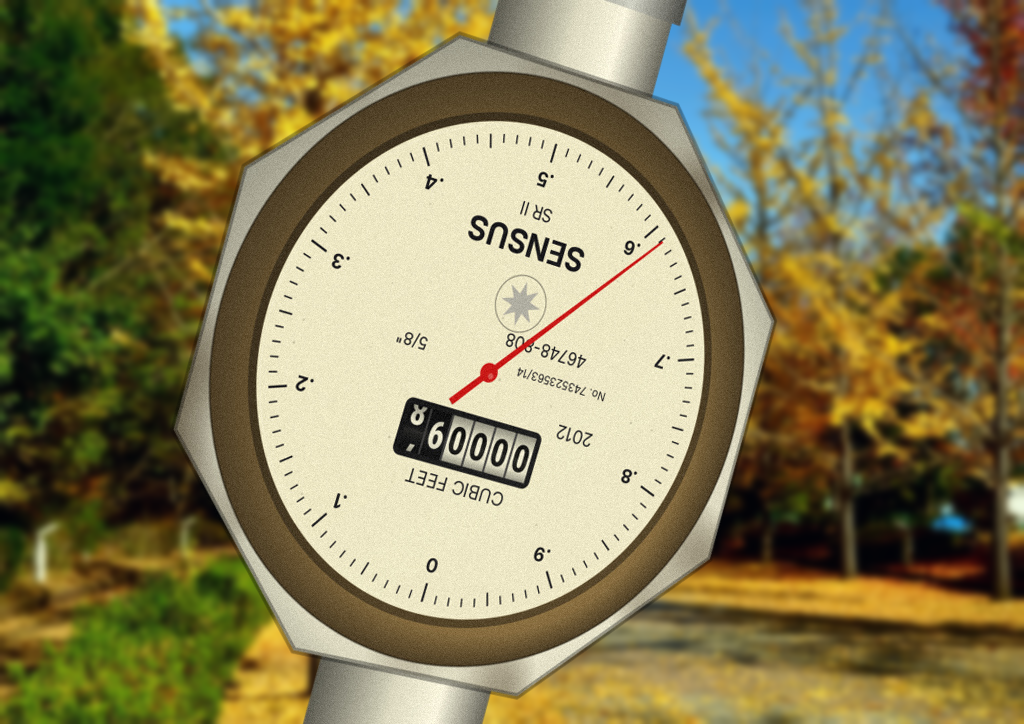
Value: 97.61 ft³
